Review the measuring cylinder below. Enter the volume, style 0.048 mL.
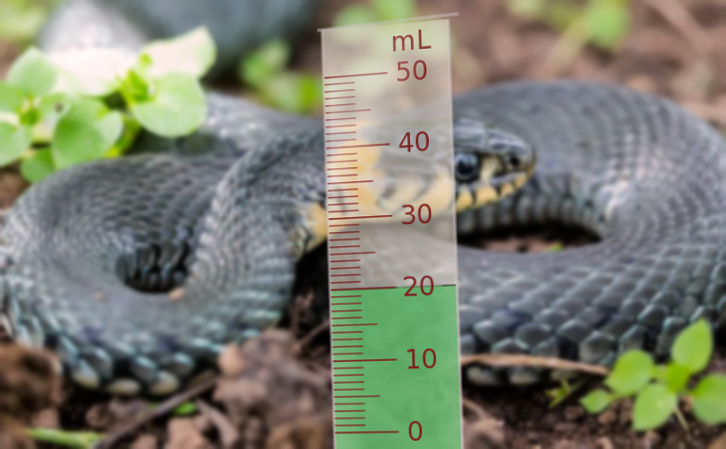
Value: 20 mL
